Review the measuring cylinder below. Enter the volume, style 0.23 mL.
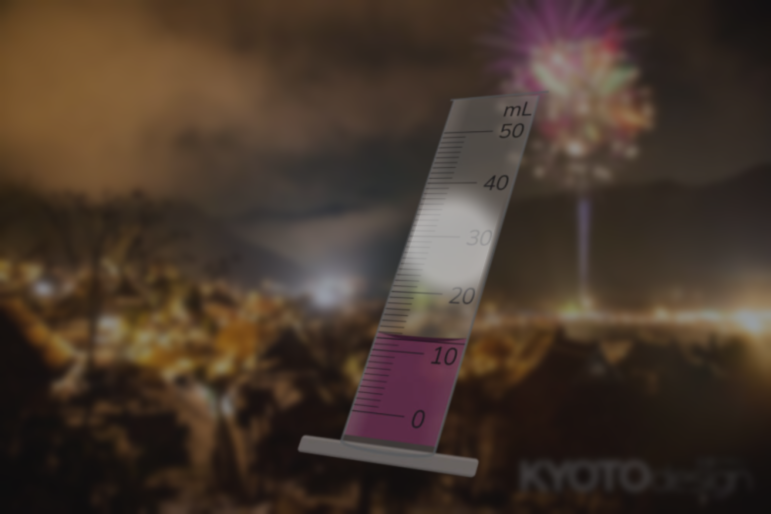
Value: 12 mL
